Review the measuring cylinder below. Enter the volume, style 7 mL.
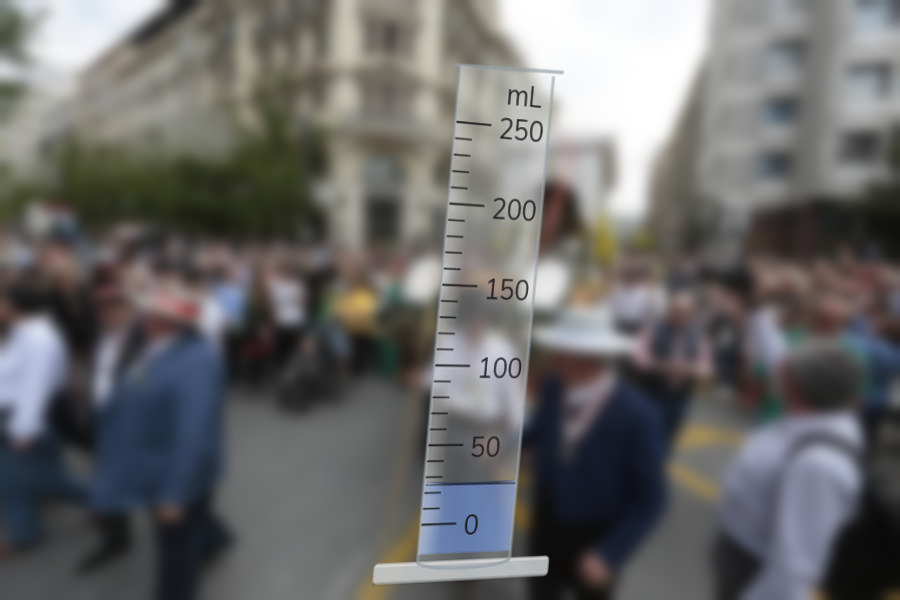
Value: 25 mL
